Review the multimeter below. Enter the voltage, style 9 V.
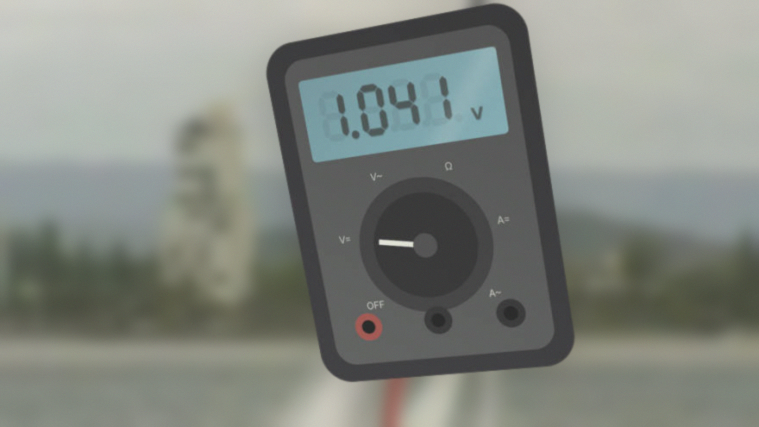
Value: 1.041 V
